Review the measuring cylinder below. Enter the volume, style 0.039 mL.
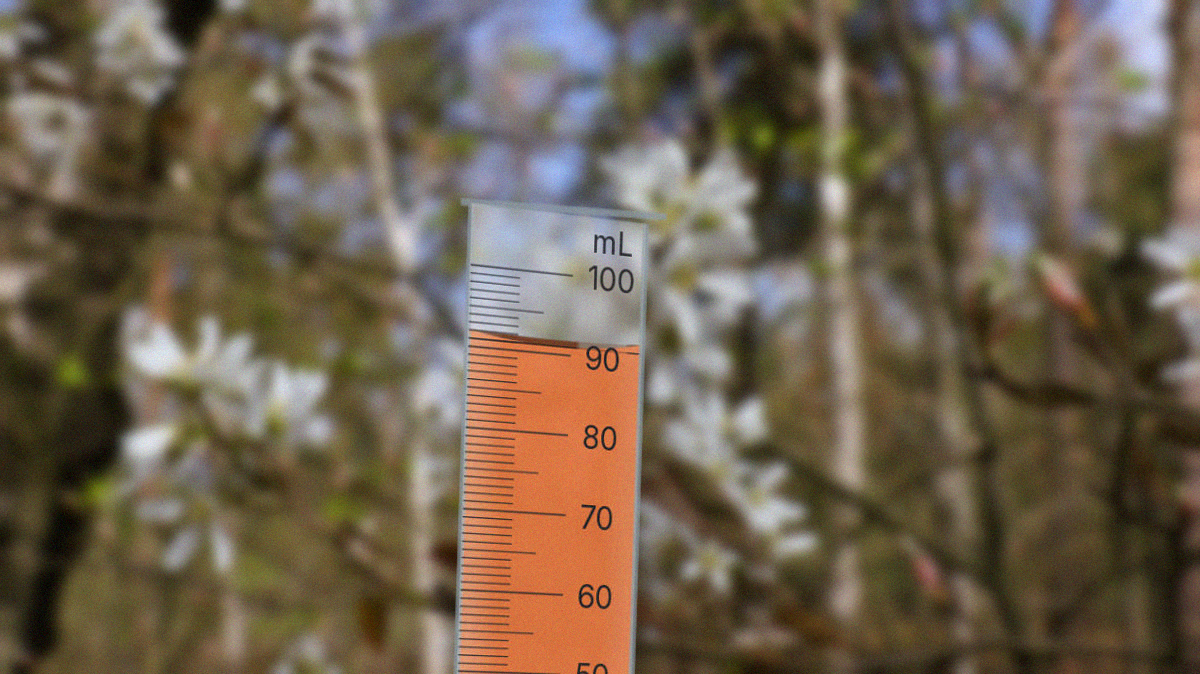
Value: 91 mL
